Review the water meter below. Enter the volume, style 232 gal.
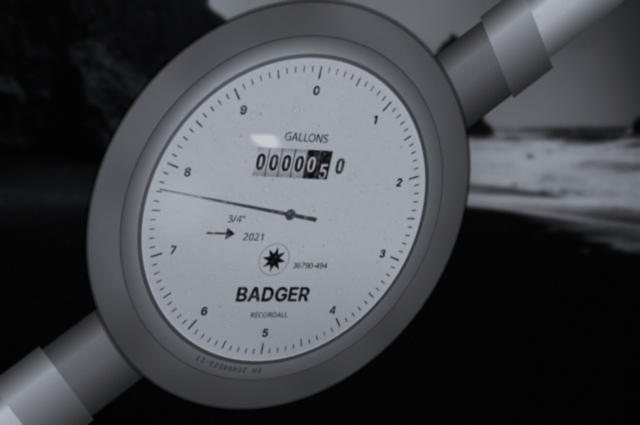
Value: 47.7 gal
